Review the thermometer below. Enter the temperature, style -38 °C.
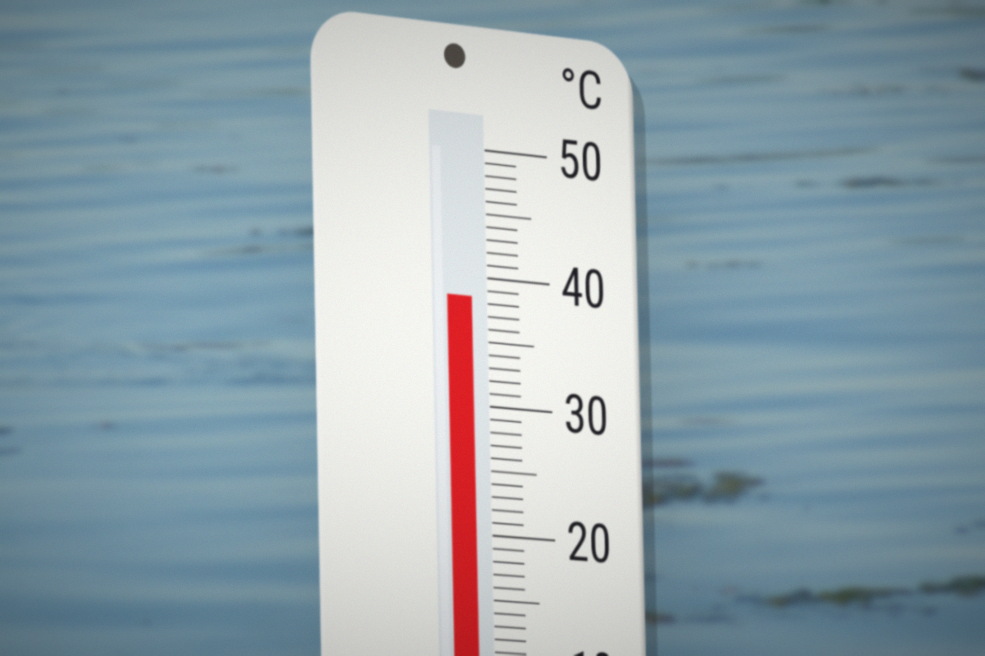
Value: 38.5 °C
